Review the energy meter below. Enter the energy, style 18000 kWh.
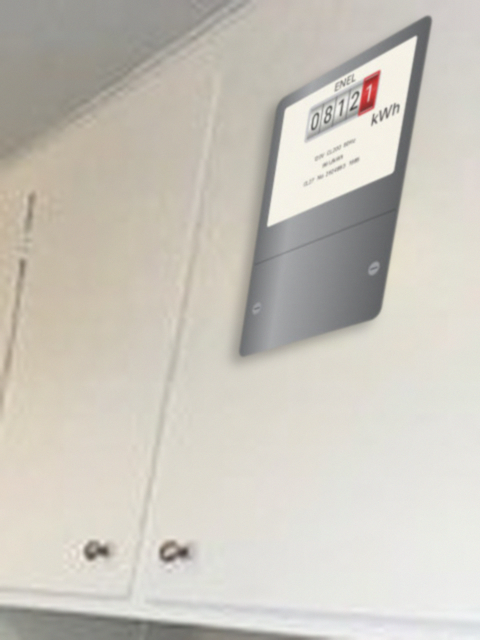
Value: 812.1 kWh
